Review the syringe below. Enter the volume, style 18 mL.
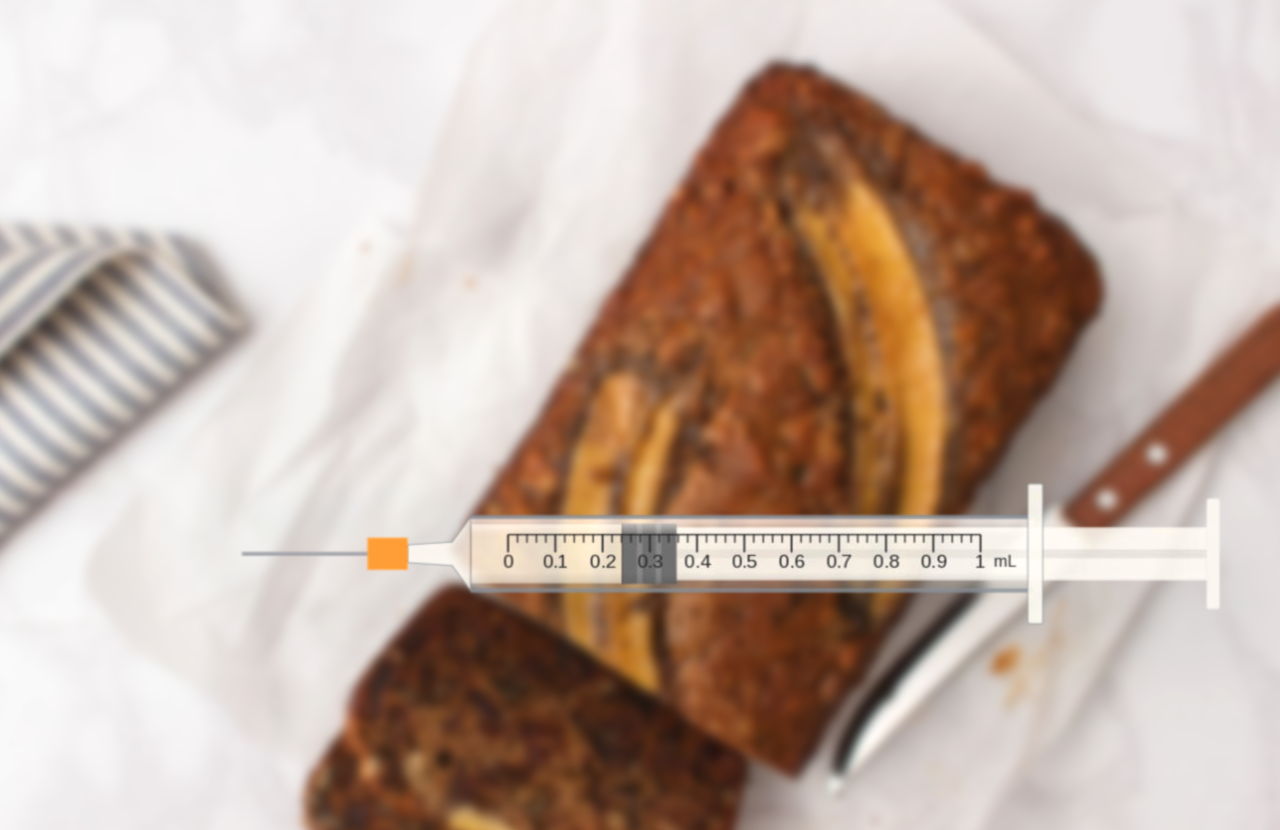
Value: 0.24 mL
